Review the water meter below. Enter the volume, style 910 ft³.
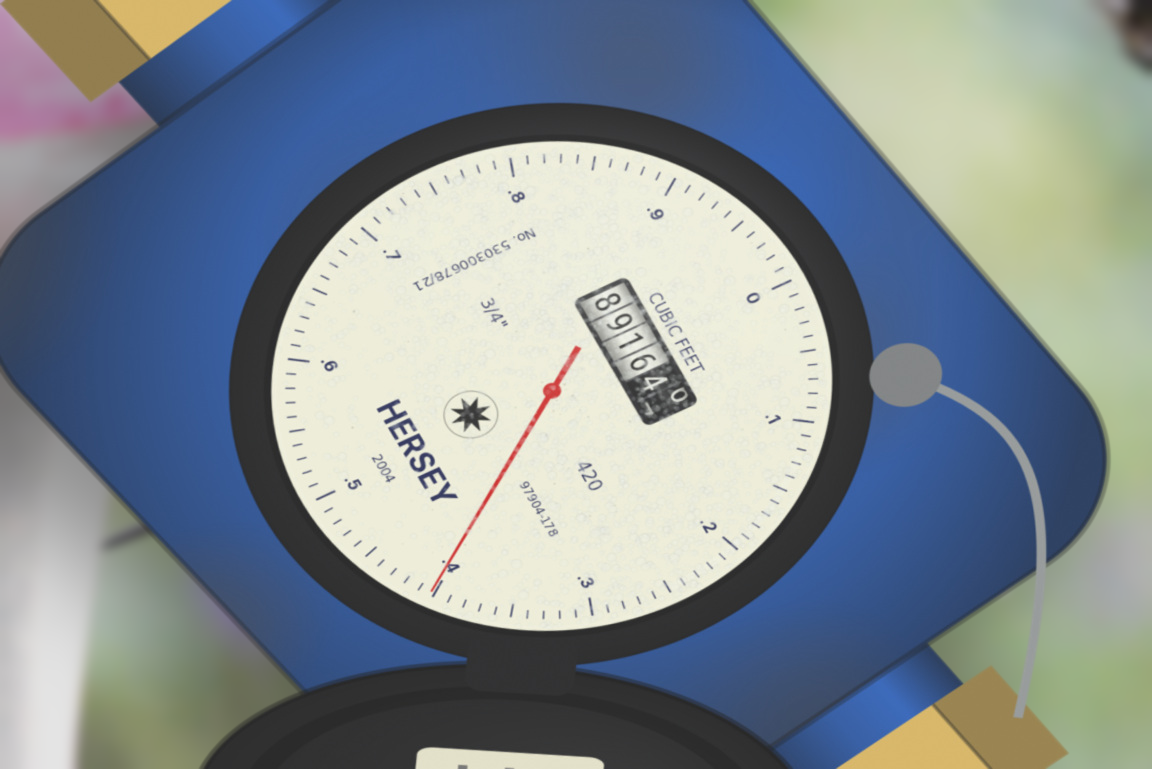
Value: 891646.40 ft³
